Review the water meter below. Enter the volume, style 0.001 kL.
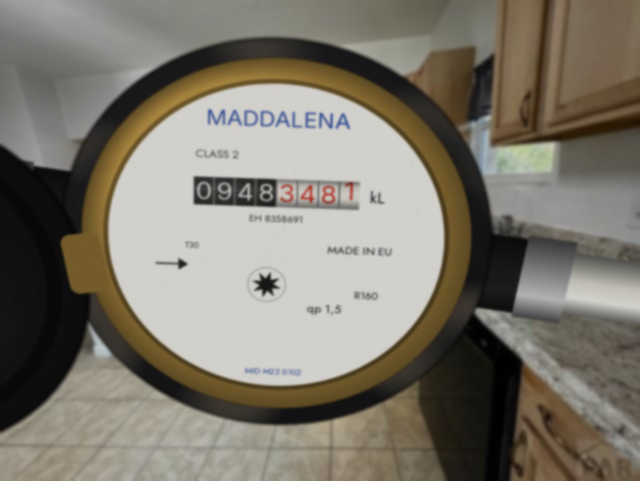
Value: 948.3481 kL
